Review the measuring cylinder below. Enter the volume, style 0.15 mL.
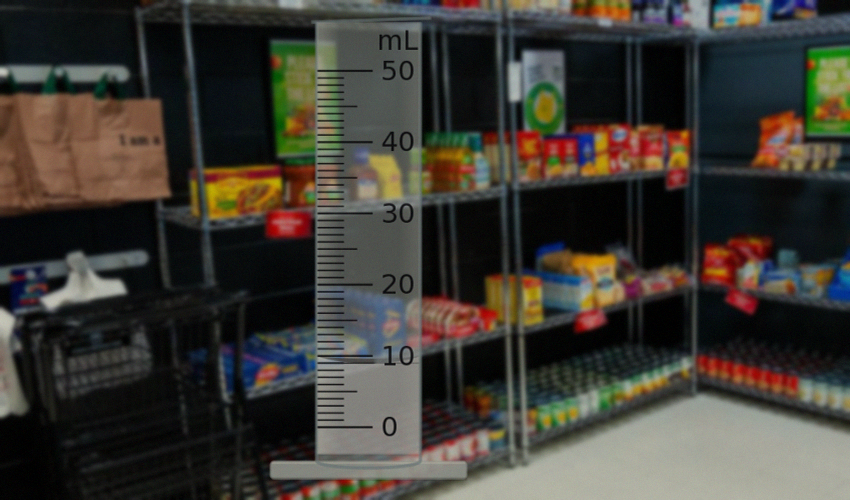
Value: 9 mL
